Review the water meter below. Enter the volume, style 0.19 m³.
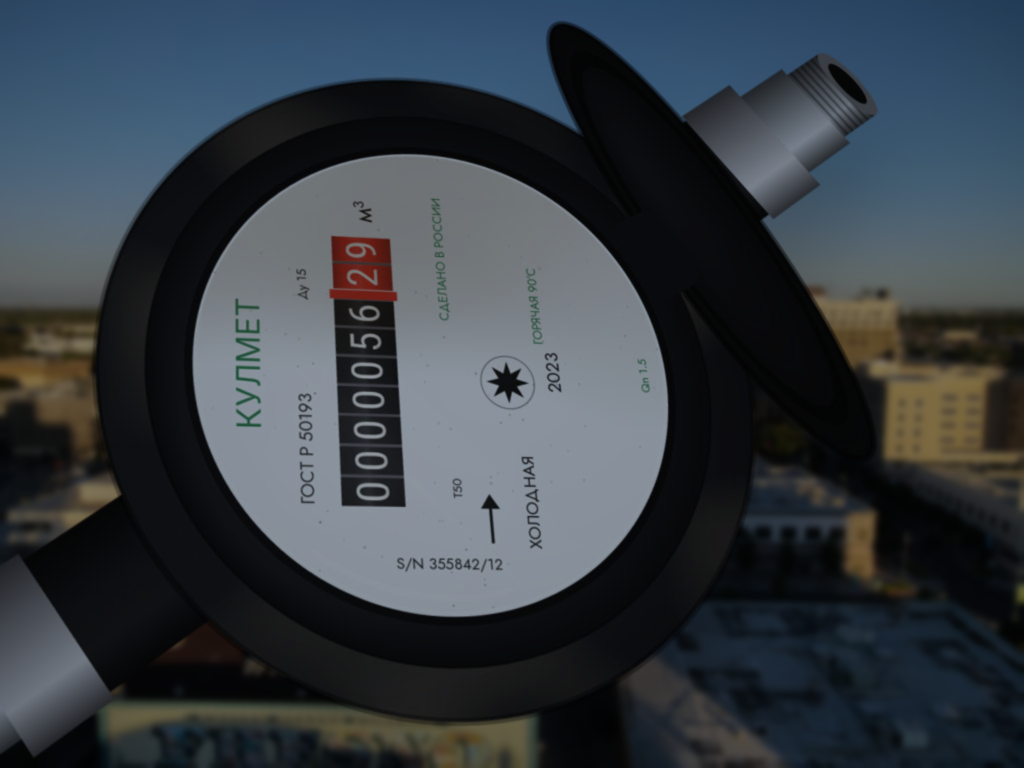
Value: 56.29 m³
